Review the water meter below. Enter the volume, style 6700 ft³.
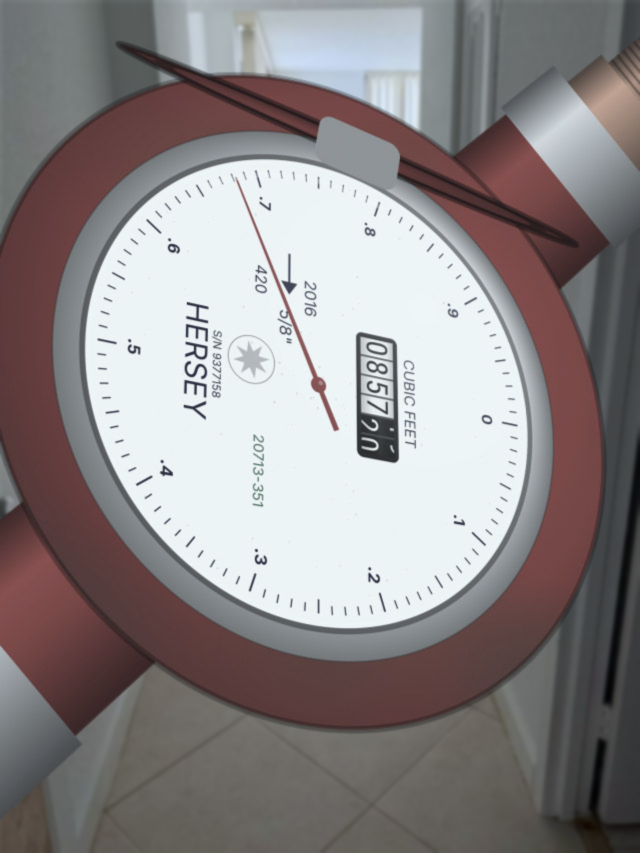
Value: 85719.68 ft³
